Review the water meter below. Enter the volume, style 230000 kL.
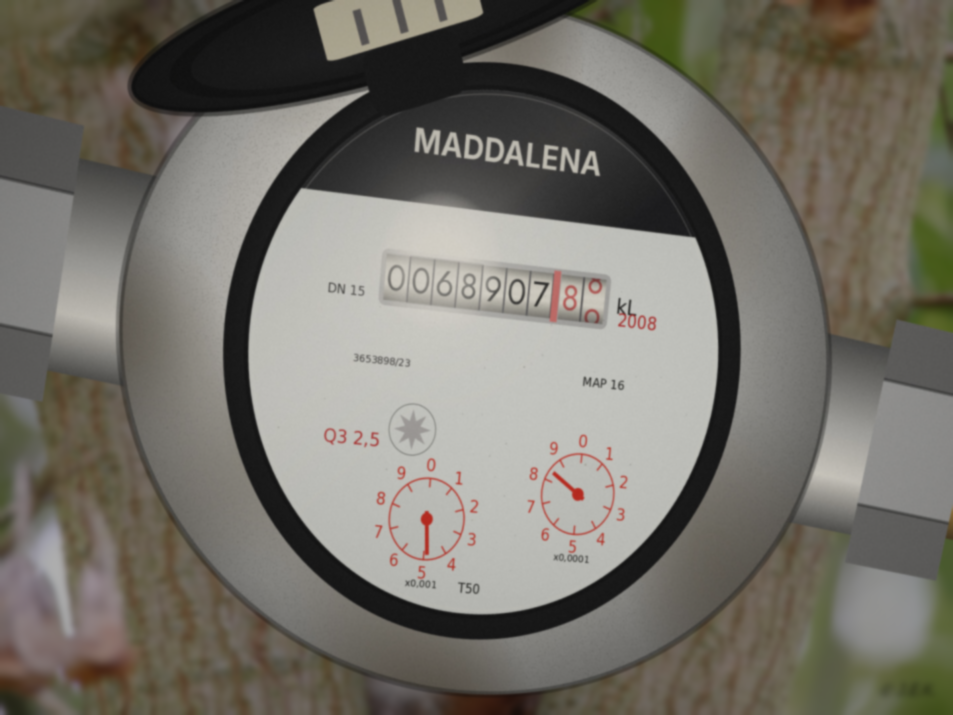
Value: 68907.8848 kL
